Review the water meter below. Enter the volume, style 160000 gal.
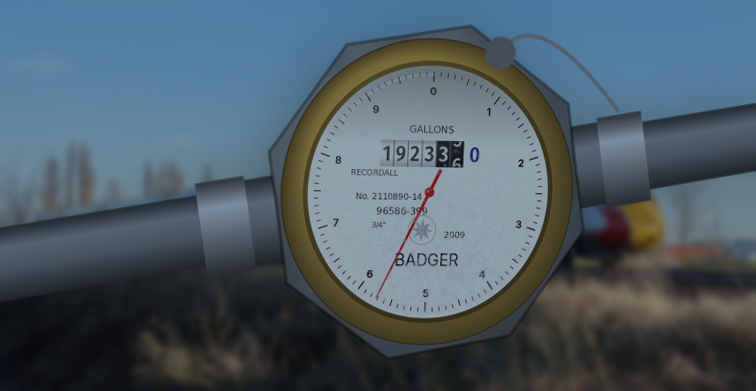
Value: 1923355.7 gal
